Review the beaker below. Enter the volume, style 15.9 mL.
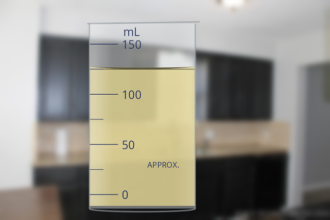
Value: 125 mL
